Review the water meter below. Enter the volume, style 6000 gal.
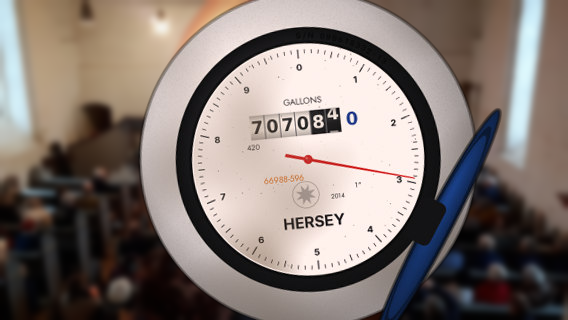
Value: 7070842.9 gal
